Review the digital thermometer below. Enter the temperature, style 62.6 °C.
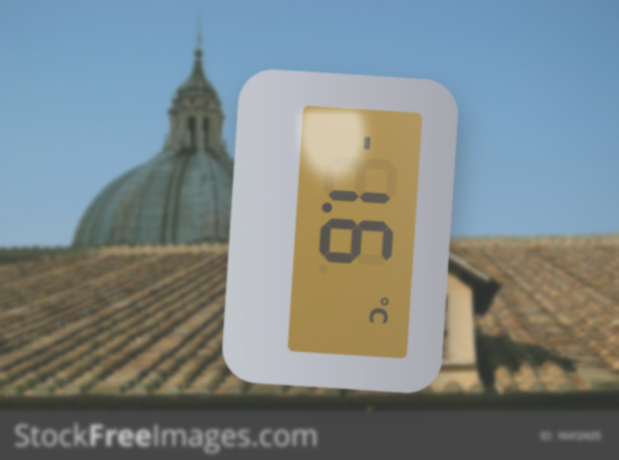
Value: -1.6 °C
